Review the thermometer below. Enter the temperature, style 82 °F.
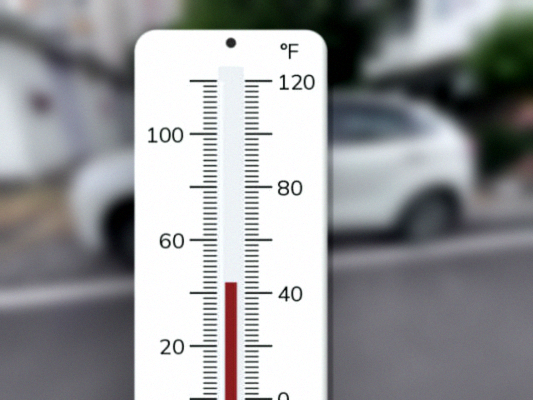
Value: 44 °F
